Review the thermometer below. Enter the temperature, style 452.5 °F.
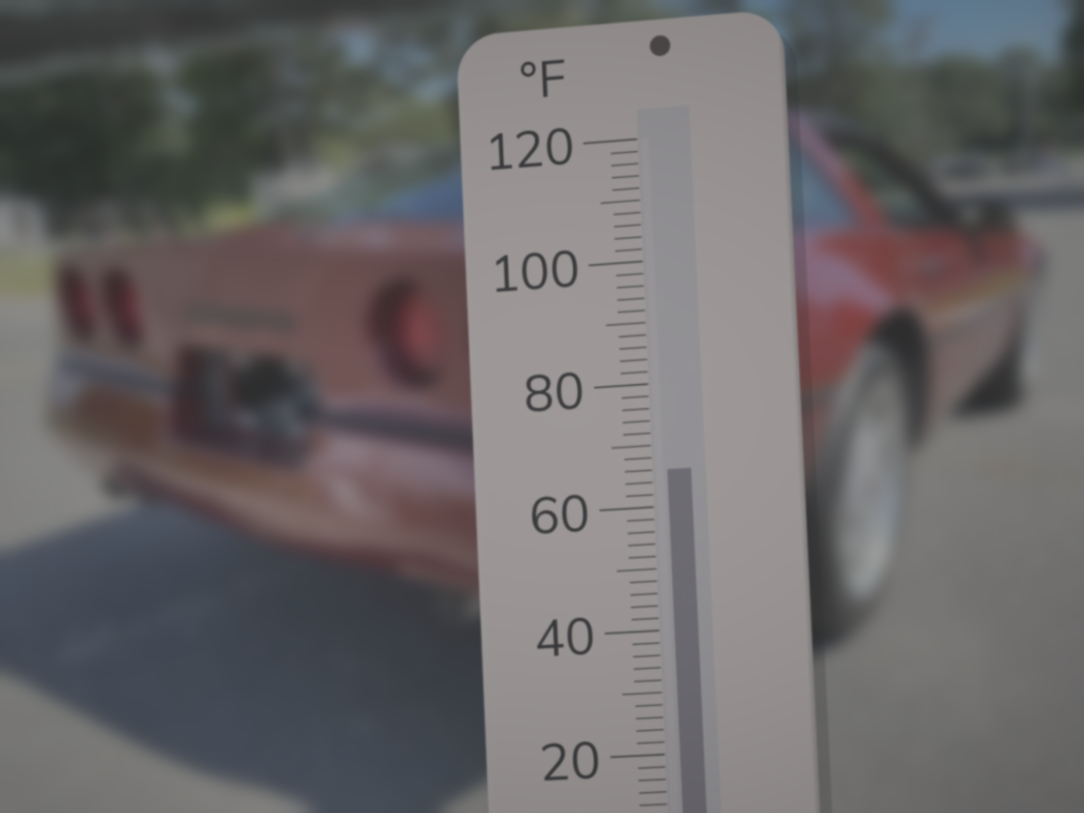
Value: 66 °F
